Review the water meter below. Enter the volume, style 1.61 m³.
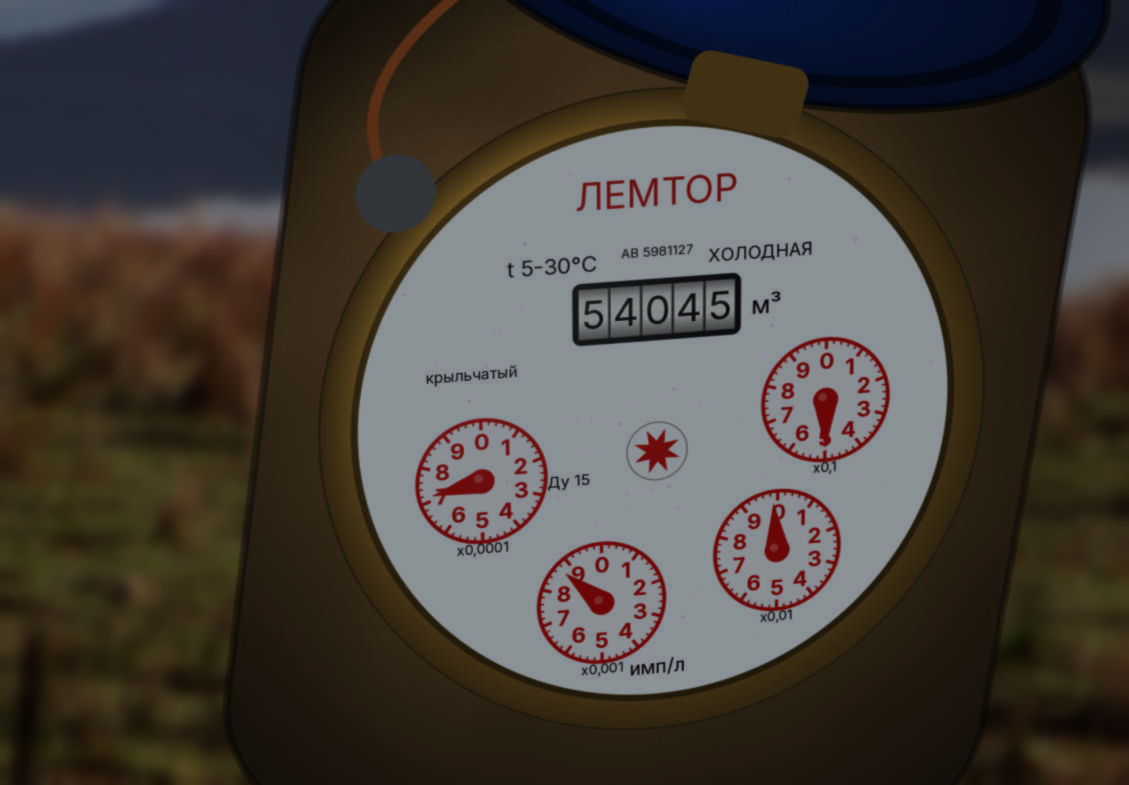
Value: 54045.4987 m³
